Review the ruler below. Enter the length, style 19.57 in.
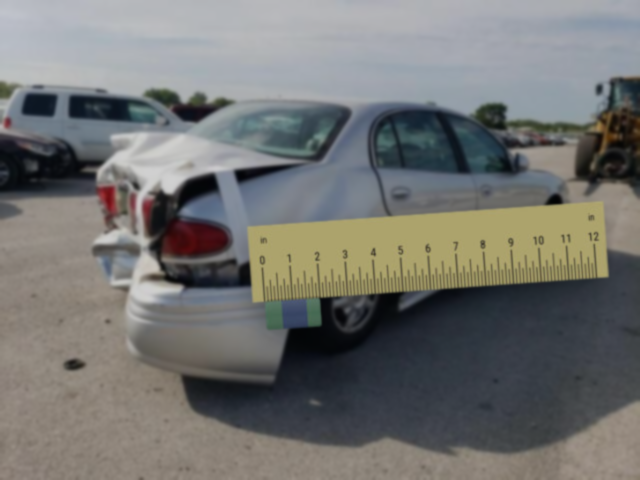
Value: 2 in
